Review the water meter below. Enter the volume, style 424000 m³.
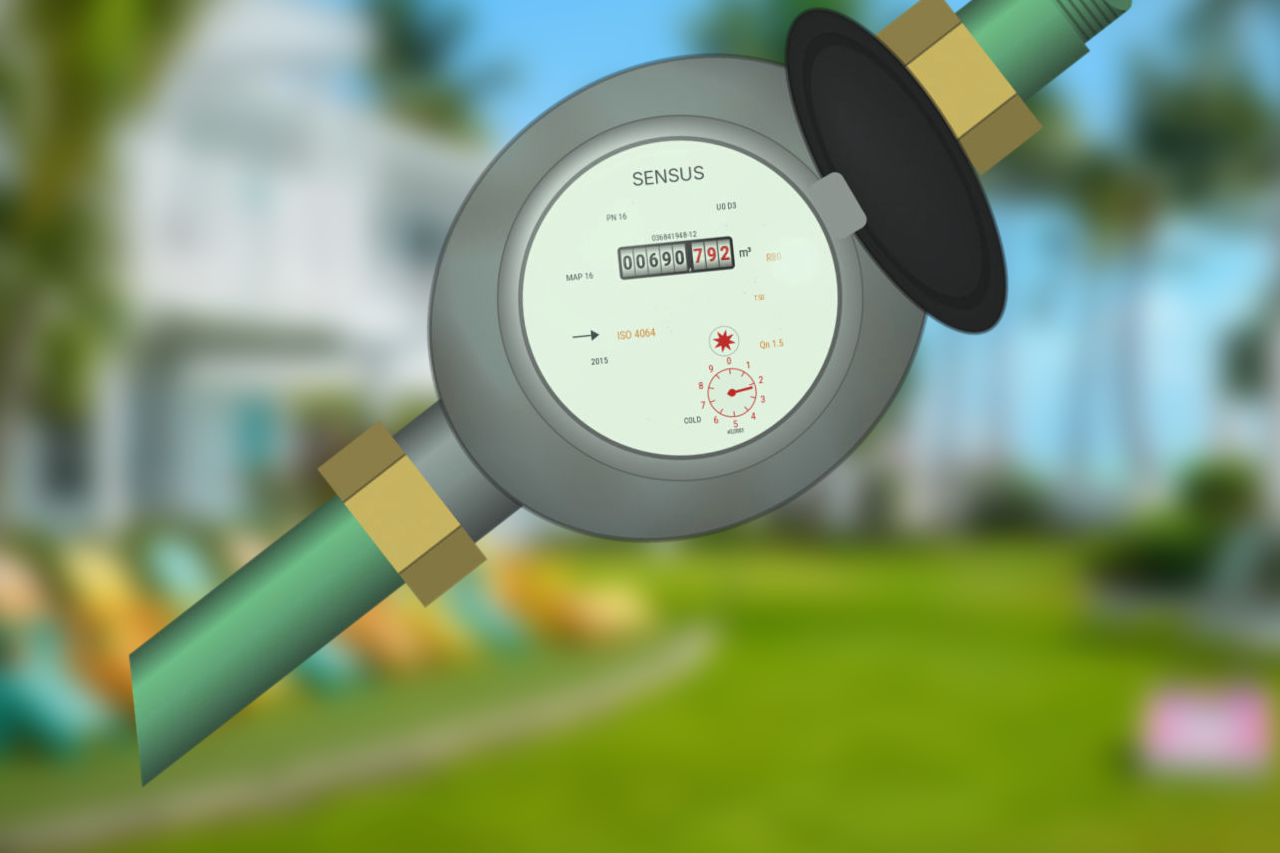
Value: 690.7922 m³
